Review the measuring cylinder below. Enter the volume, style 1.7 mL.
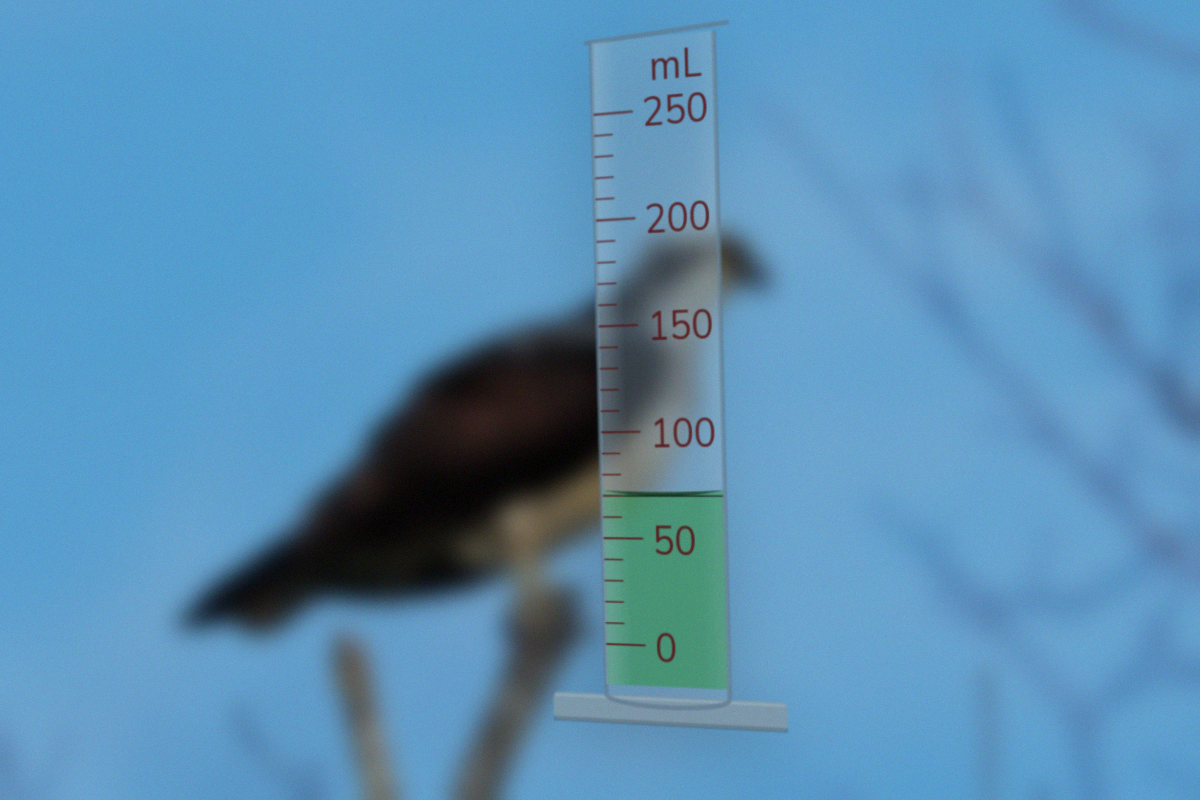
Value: 70 mL
